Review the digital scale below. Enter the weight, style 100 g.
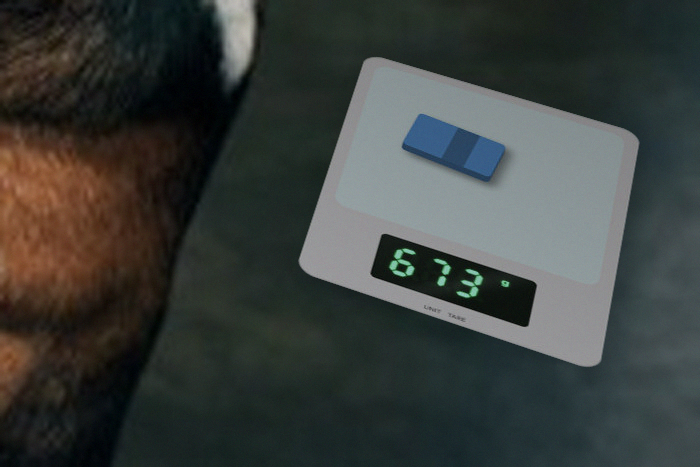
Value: 673 g
